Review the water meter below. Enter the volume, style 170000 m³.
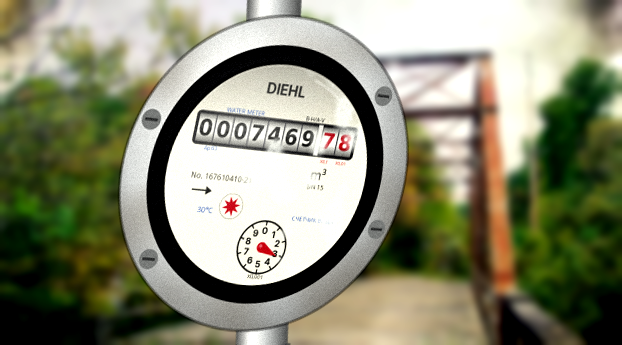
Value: 7469.783 m³
